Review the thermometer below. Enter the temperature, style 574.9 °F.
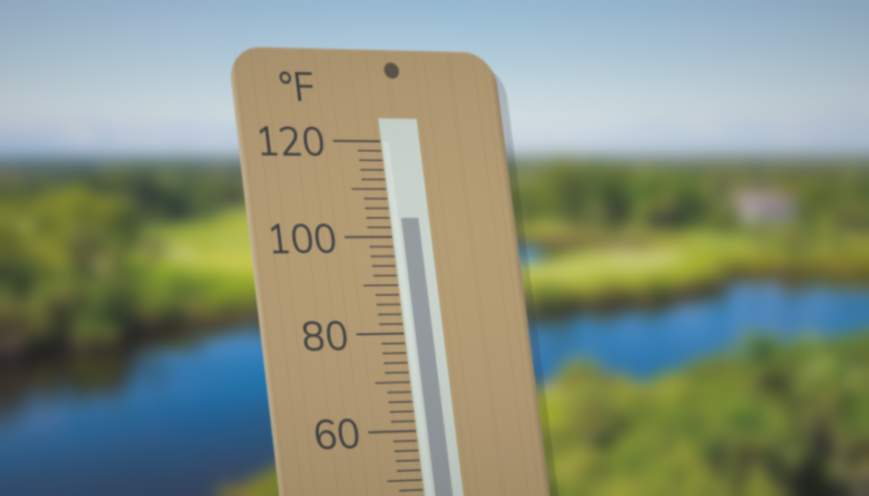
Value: 104 °F
